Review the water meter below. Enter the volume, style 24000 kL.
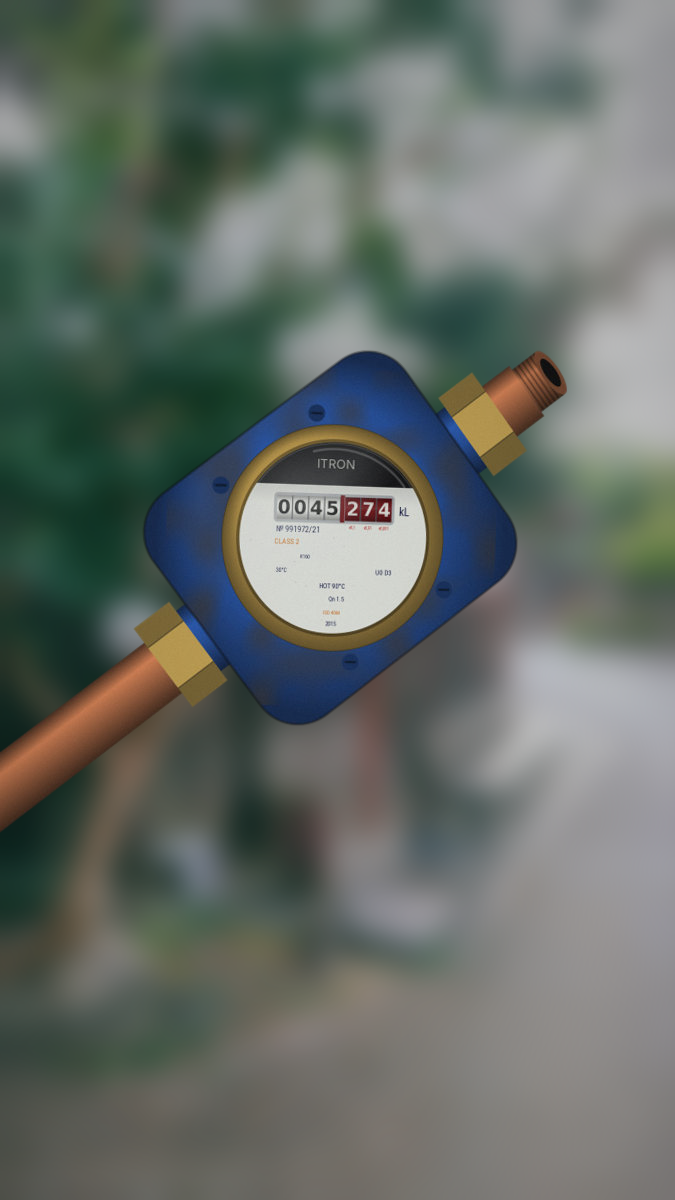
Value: 45.274 kL
